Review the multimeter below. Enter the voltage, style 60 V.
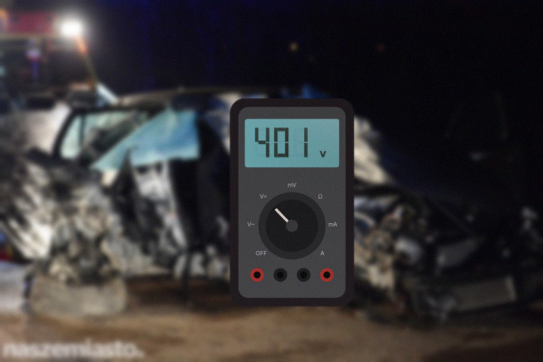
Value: 401 V
